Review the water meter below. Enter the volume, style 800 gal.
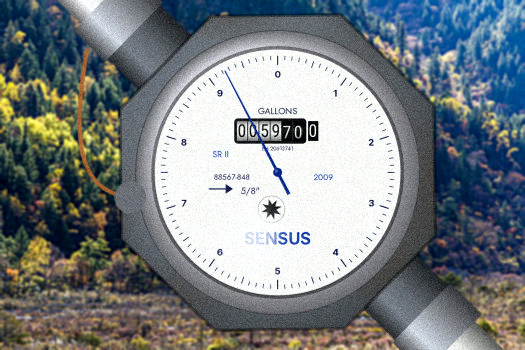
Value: 59699.2 gal
